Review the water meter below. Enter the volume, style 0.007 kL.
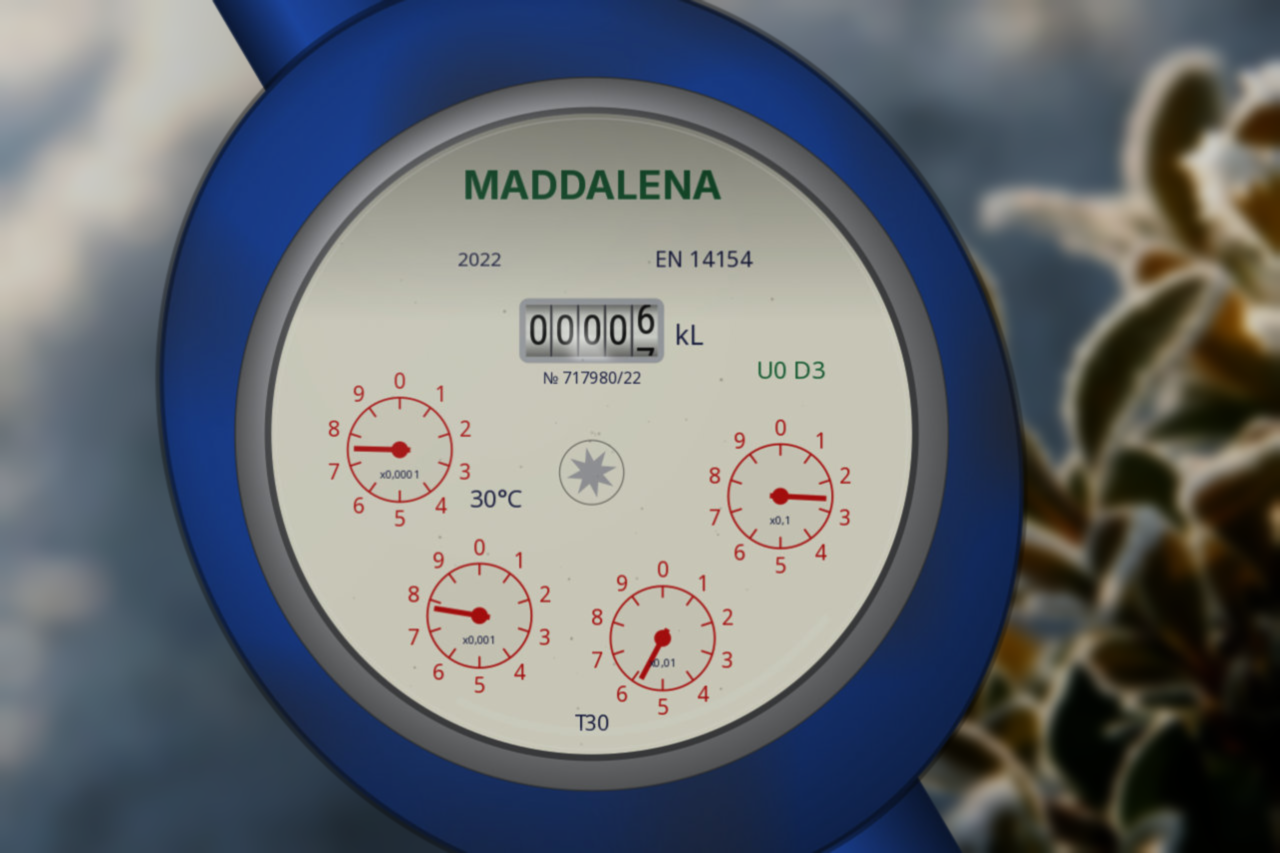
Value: 6.2577 kL
